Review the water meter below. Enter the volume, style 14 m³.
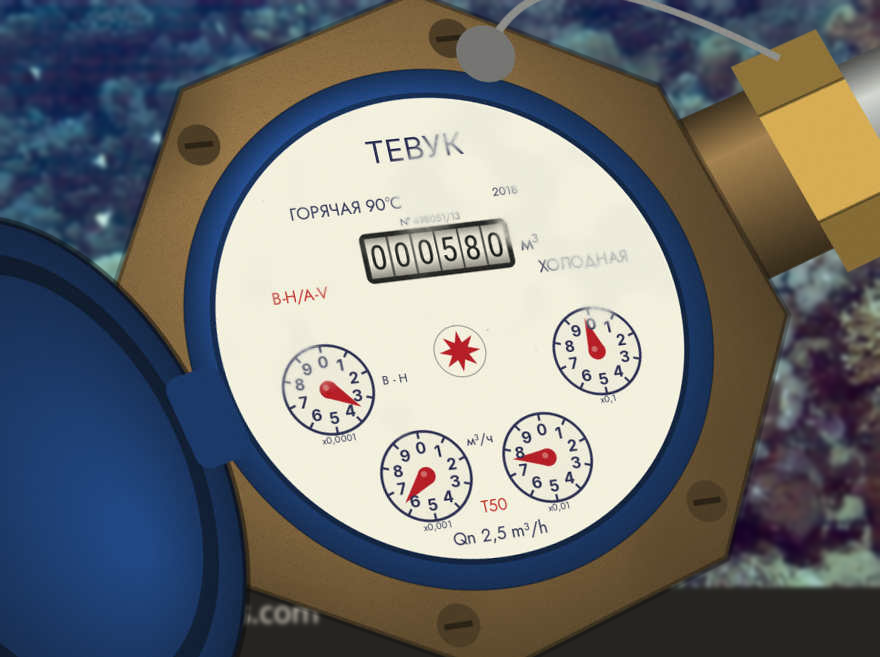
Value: 579.9763 m³
